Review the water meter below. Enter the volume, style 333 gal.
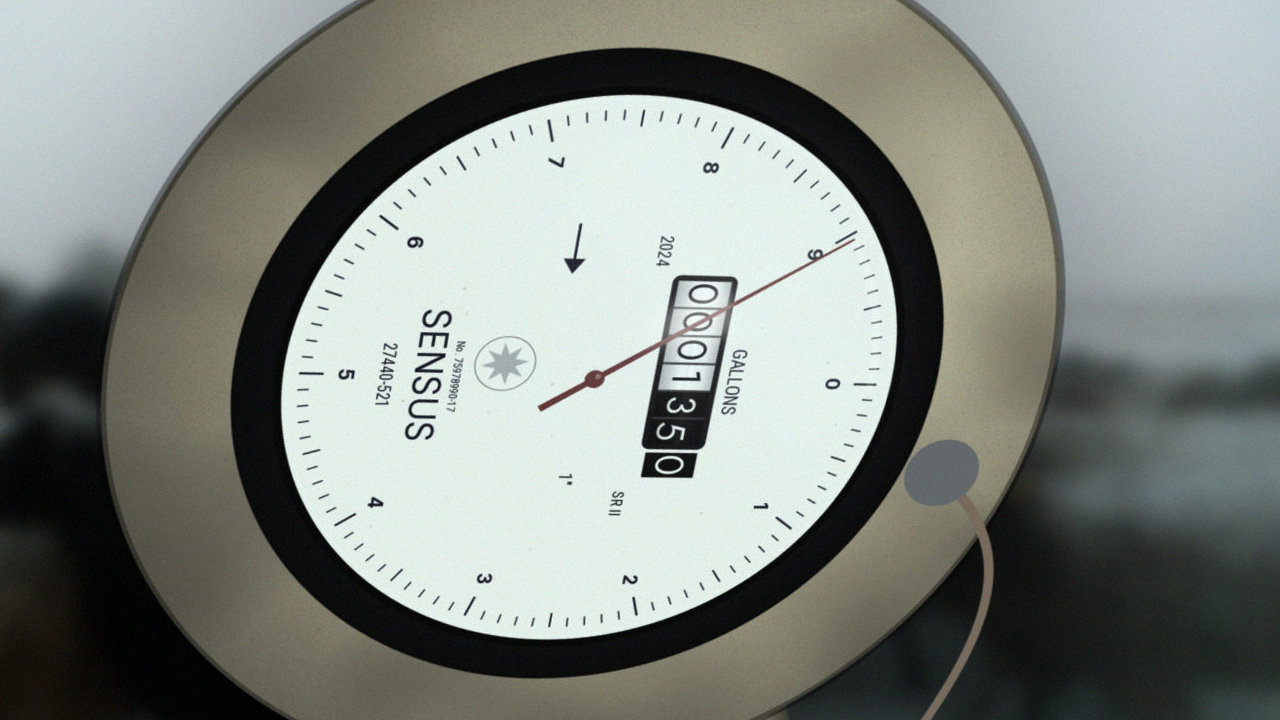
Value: 1349.0 gal
